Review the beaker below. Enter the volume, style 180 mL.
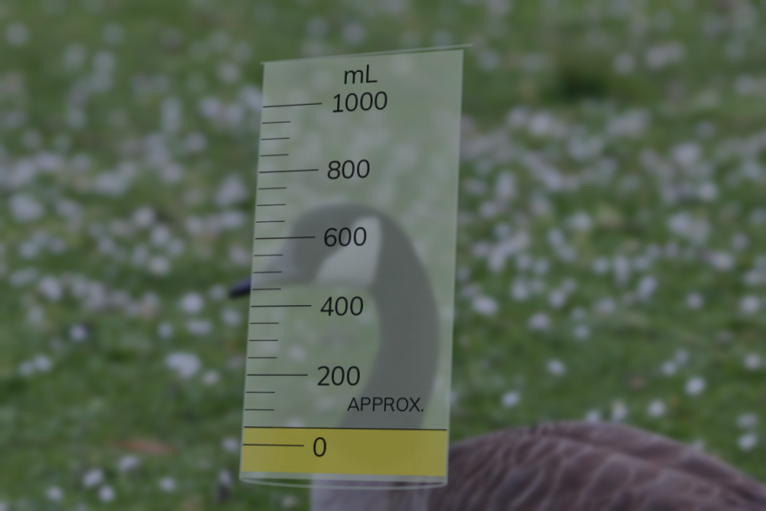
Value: 50 mL
